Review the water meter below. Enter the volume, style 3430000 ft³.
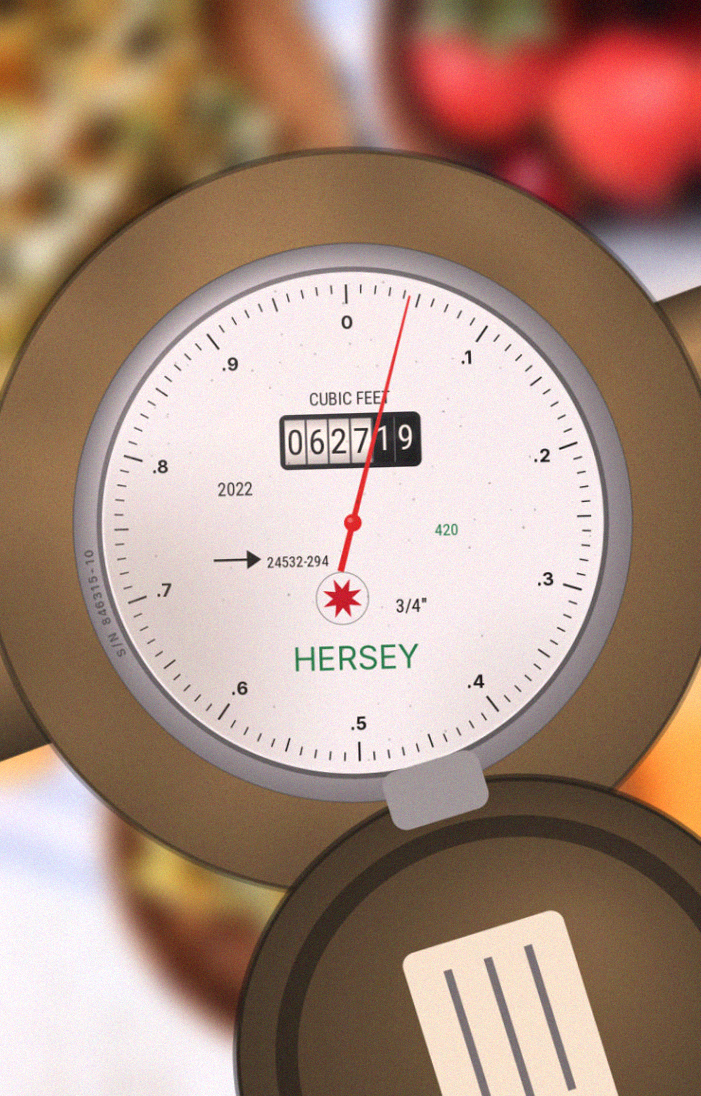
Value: 62719.04 ft³
